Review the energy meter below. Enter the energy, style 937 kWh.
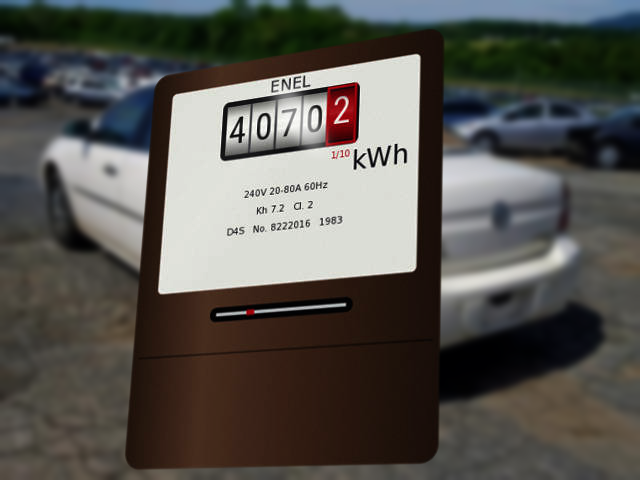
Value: 4070.2 kWh
